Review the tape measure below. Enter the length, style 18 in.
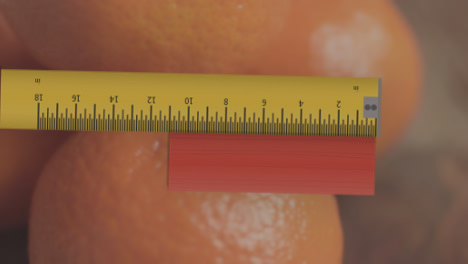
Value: 11 in
